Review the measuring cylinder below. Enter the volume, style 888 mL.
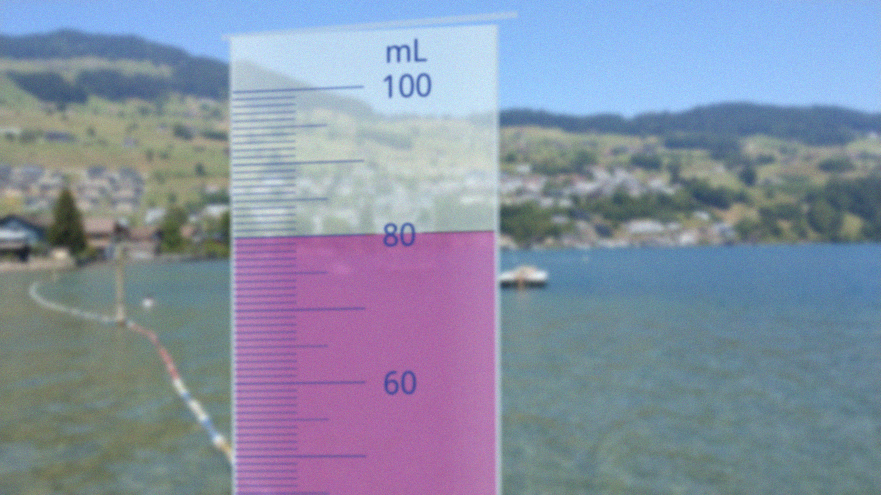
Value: 80 mL
